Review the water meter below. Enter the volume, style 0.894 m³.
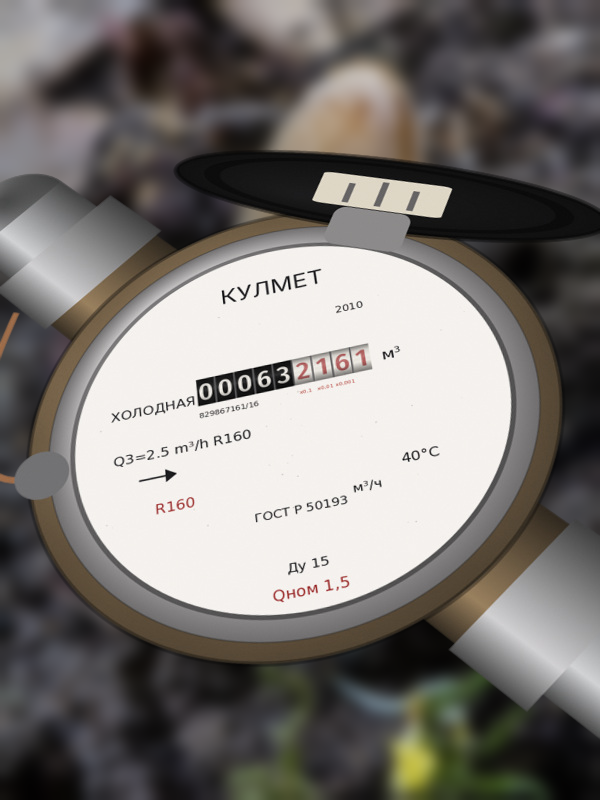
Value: 63.2161 m³
